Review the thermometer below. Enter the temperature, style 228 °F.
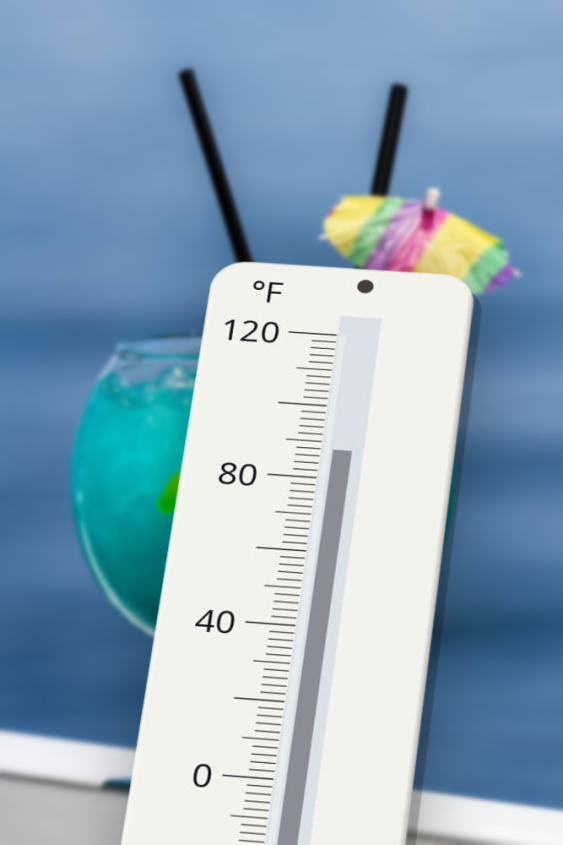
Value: 88 °F
